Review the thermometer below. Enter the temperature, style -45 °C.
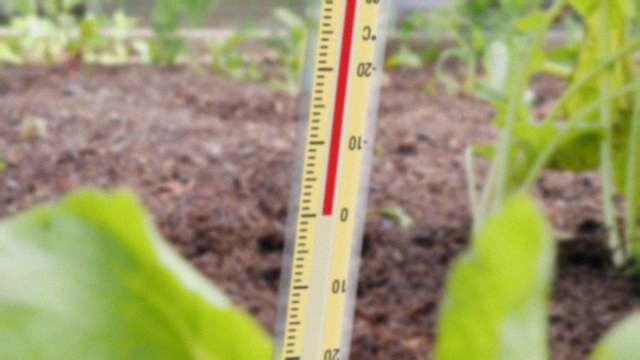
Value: 0 °C
